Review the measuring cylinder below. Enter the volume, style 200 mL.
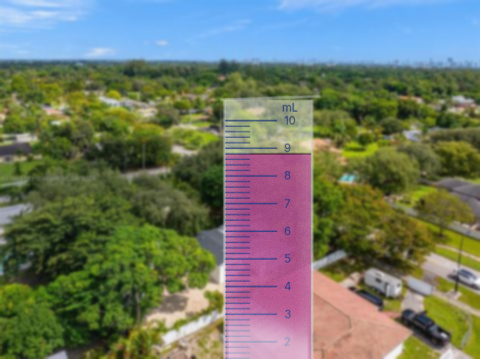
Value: 8.8 mL
